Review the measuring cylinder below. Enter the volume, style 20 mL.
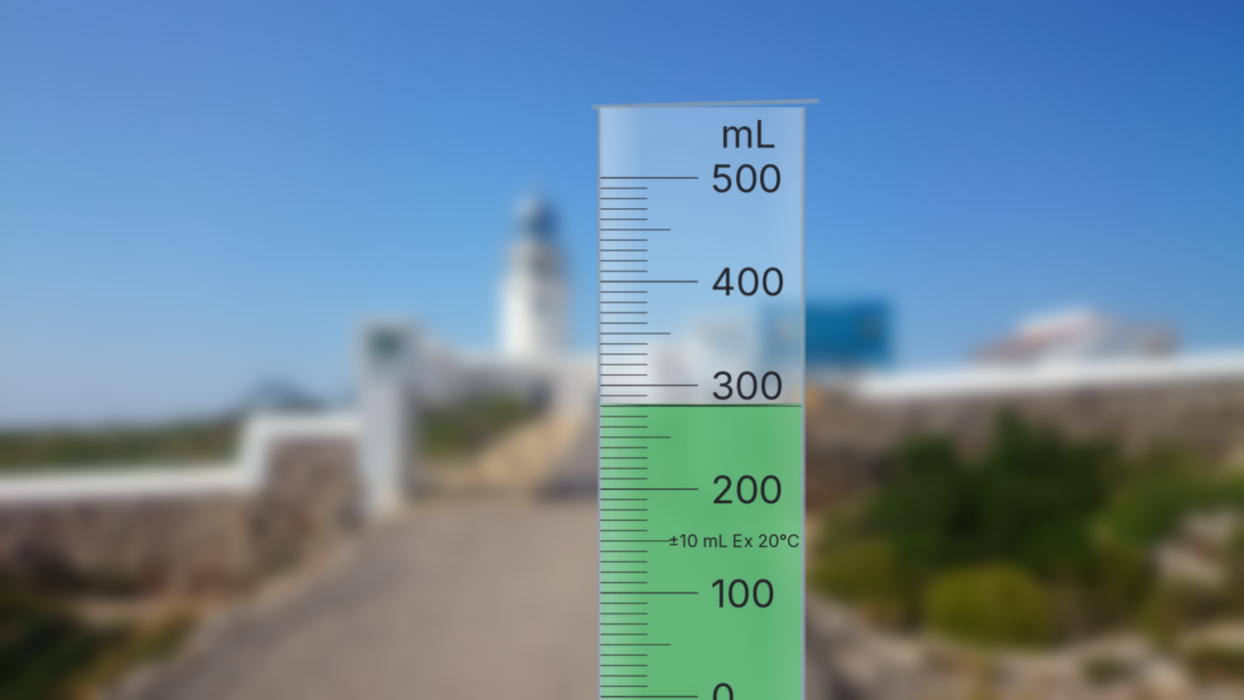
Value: 280 mL
